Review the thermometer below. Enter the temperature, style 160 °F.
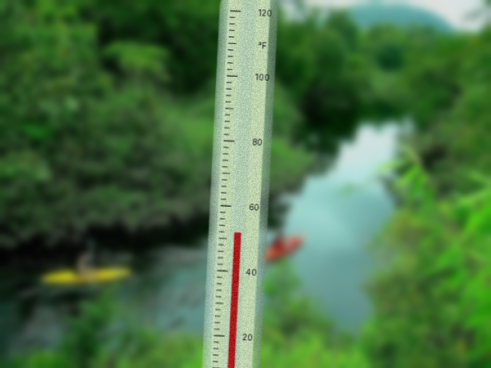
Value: 52 °F
